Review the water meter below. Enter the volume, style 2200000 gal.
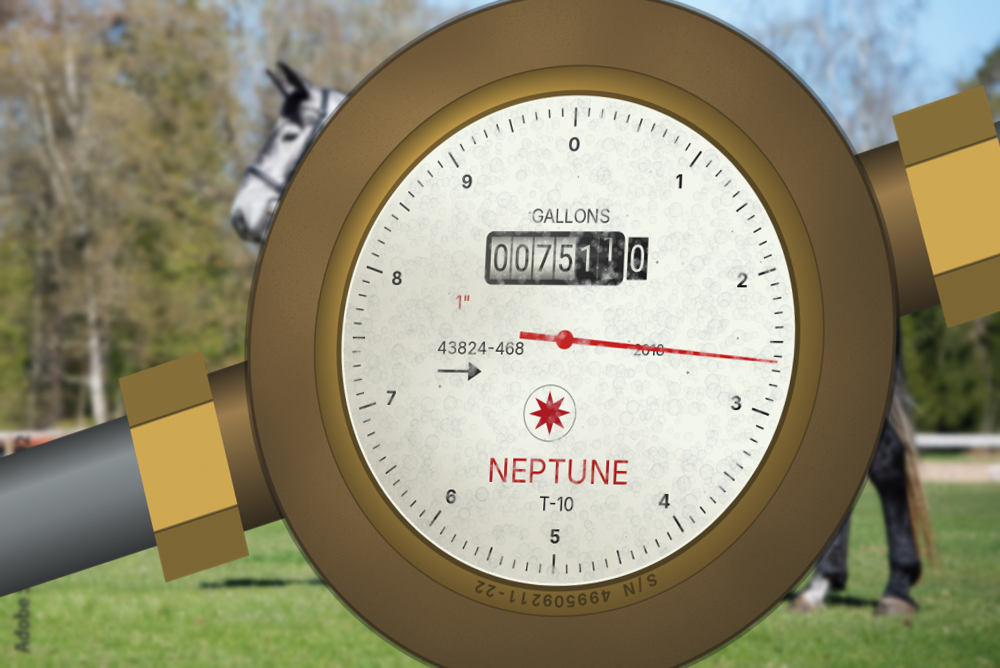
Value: 75112.6 gal
